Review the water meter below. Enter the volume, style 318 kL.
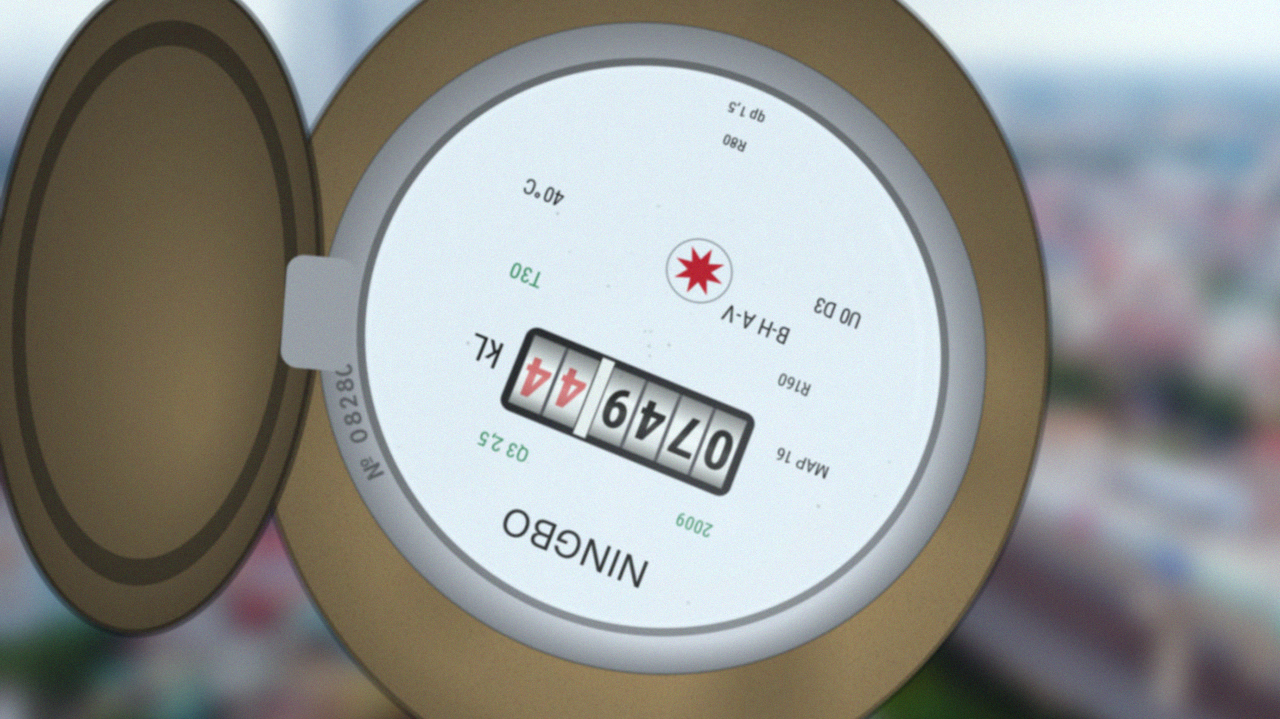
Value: 749.44 kL
